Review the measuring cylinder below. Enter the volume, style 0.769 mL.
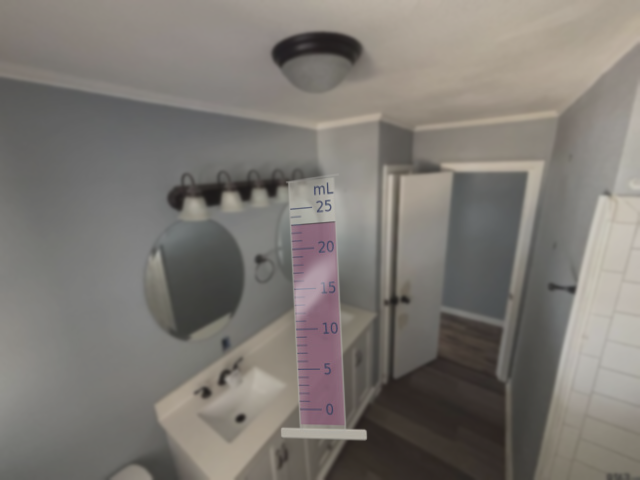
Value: 23 mL
